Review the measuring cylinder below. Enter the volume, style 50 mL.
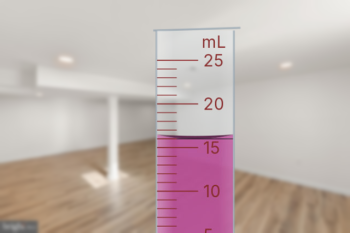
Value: 16 mL
